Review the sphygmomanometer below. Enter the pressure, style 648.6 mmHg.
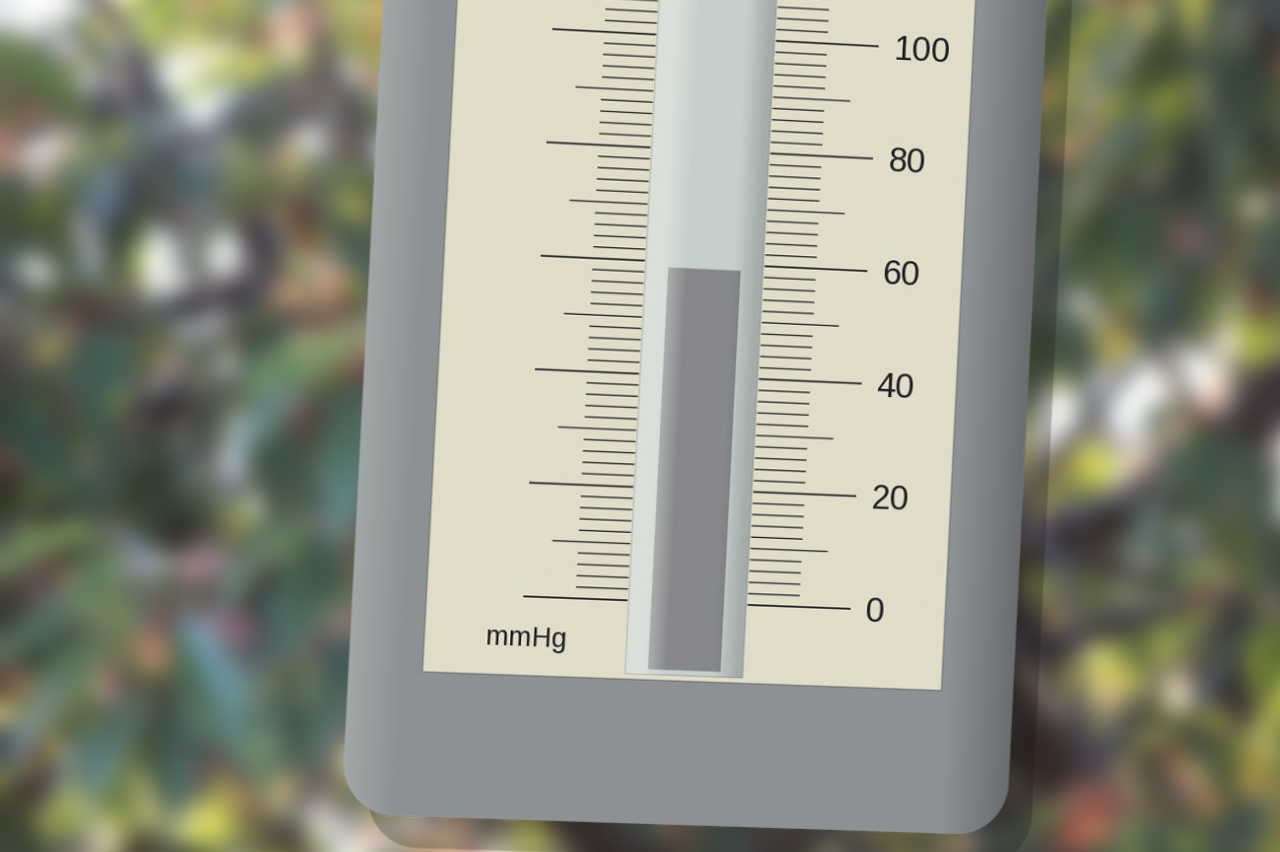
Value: 59 mmHg
